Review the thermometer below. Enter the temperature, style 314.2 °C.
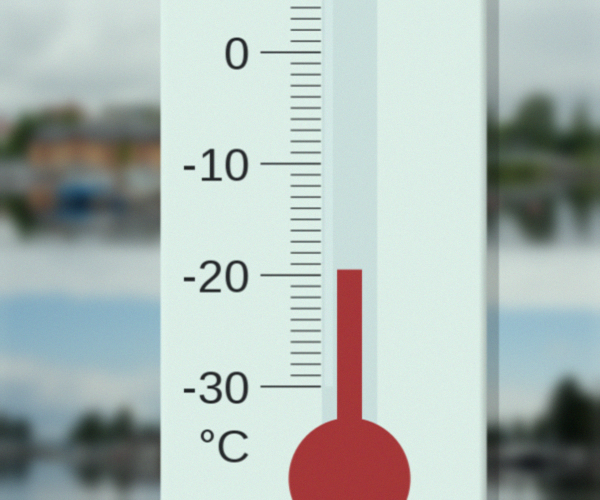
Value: -19.5 °C
